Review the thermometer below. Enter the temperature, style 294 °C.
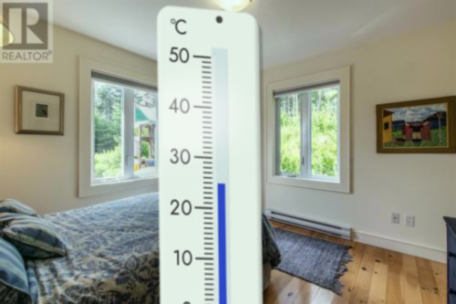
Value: 25 °C
